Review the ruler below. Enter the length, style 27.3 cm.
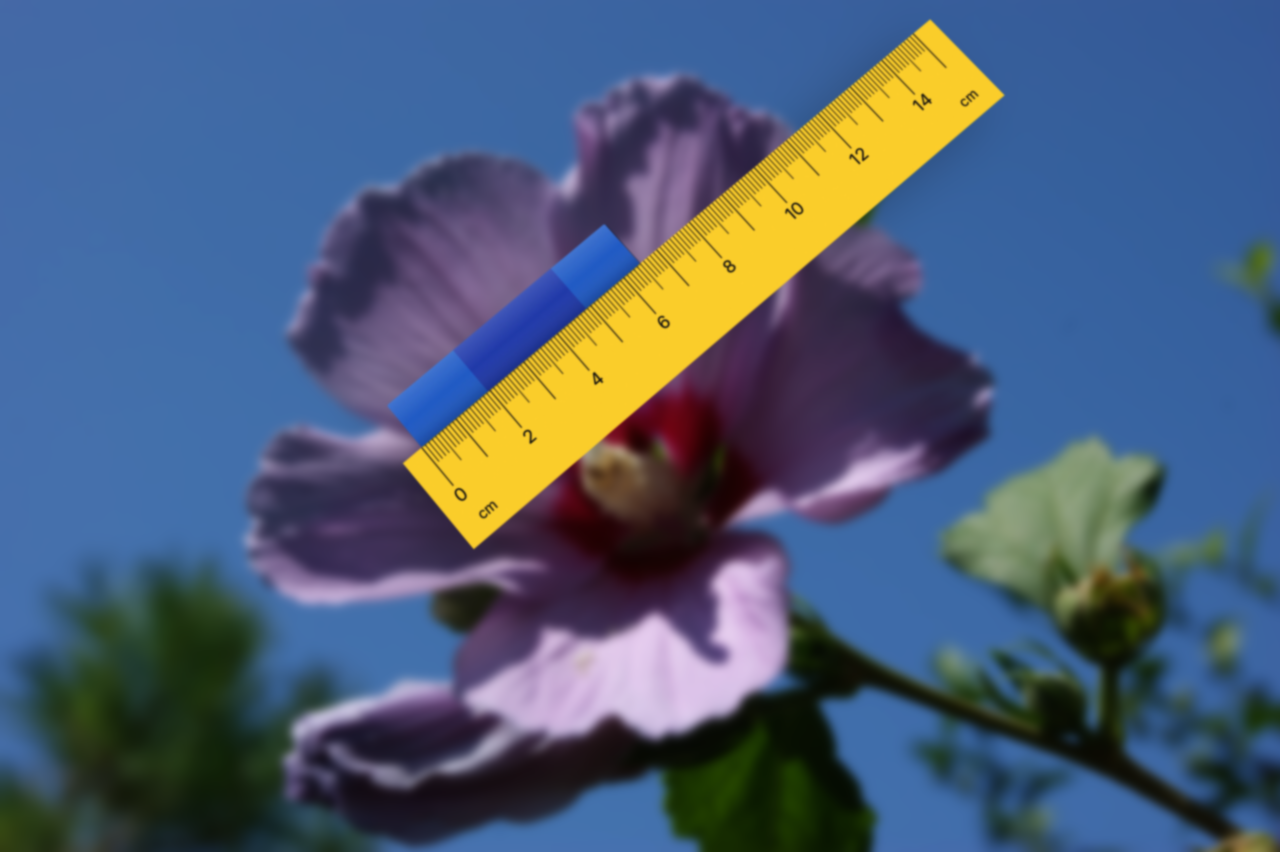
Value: 6.5 cm
